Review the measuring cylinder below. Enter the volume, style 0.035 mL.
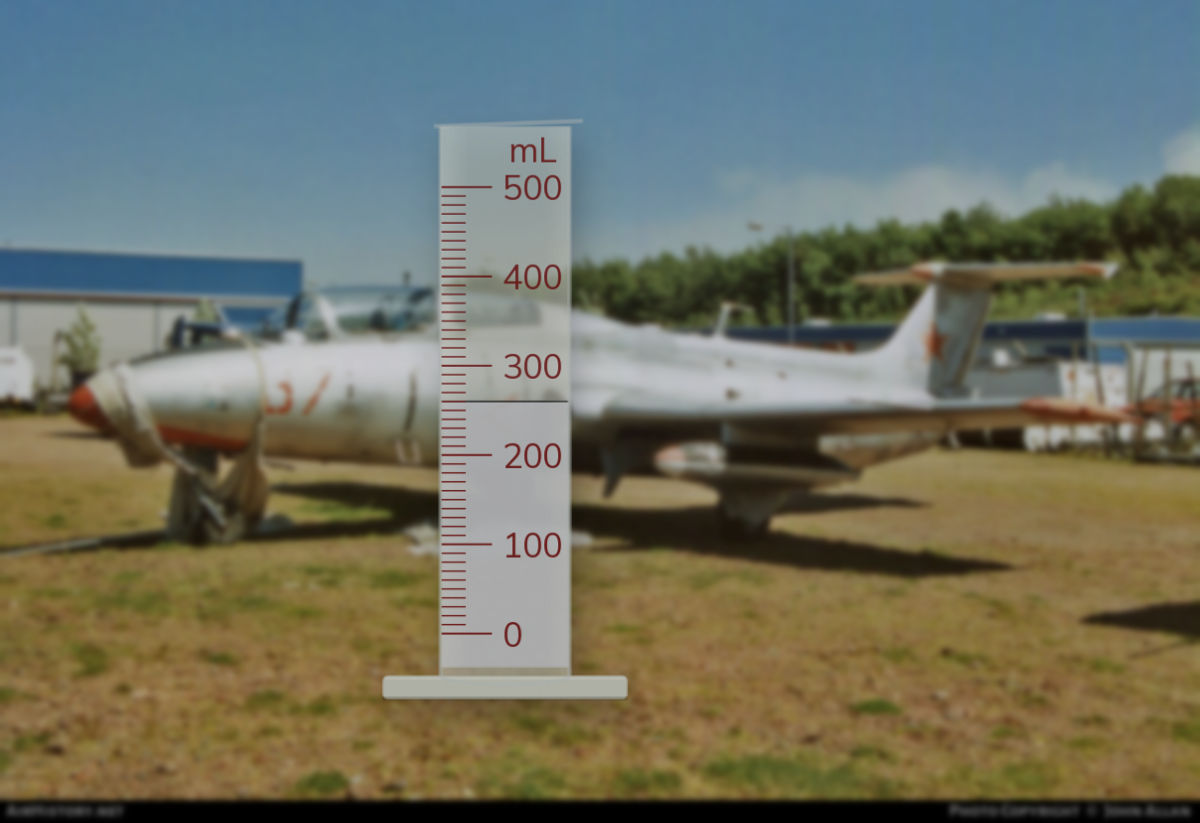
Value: 260 mL
